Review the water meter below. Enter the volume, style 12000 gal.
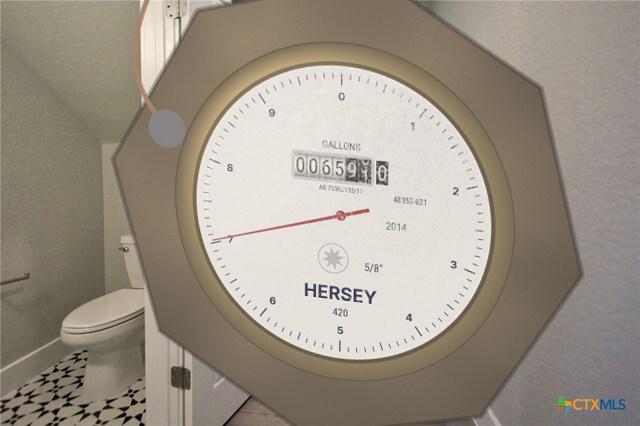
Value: 65907.0 gal
